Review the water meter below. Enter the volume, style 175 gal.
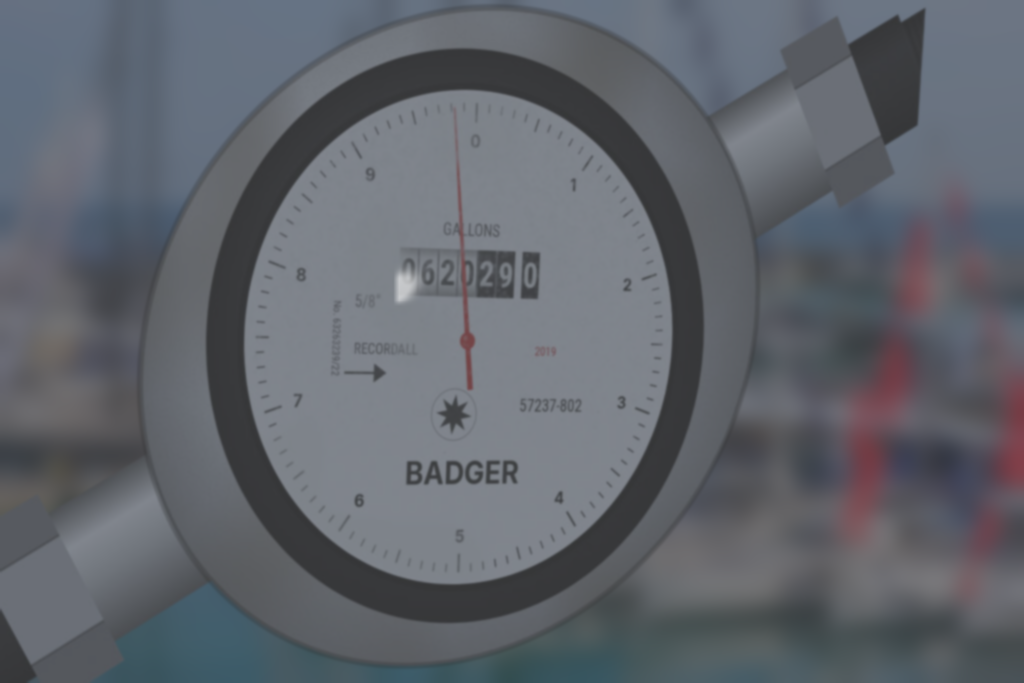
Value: 620289.8 gal
